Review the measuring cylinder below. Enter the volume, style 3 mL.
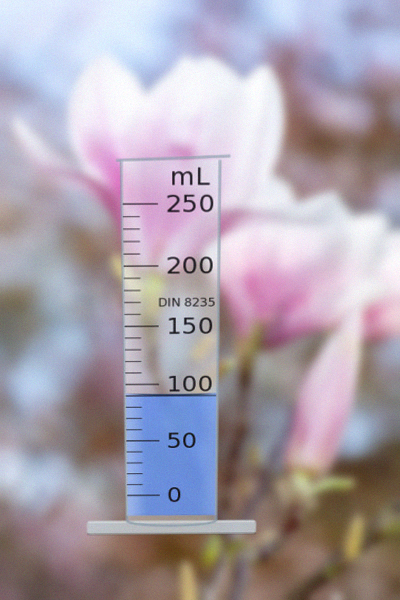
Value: 90 mL
